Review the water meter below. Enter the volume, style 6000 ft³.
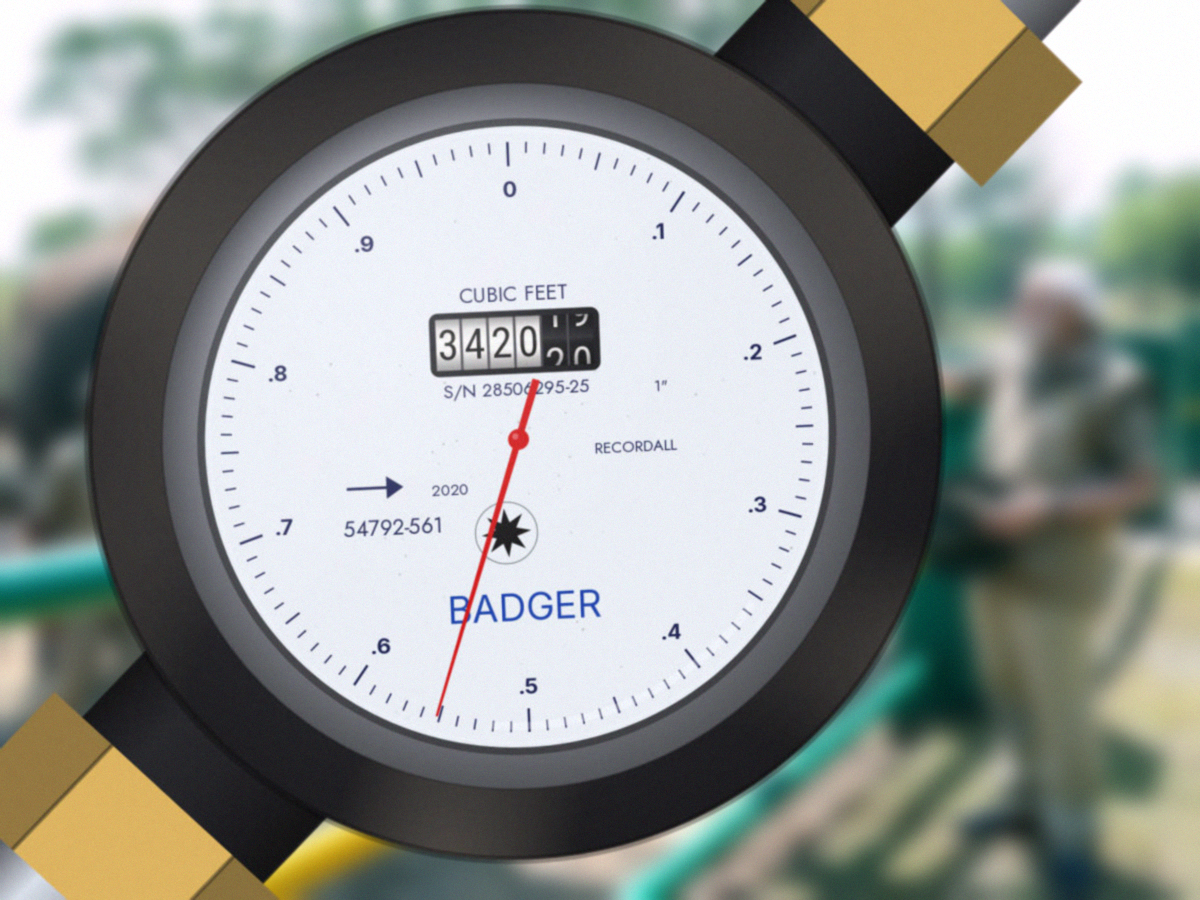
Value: 342019.55 ft³
